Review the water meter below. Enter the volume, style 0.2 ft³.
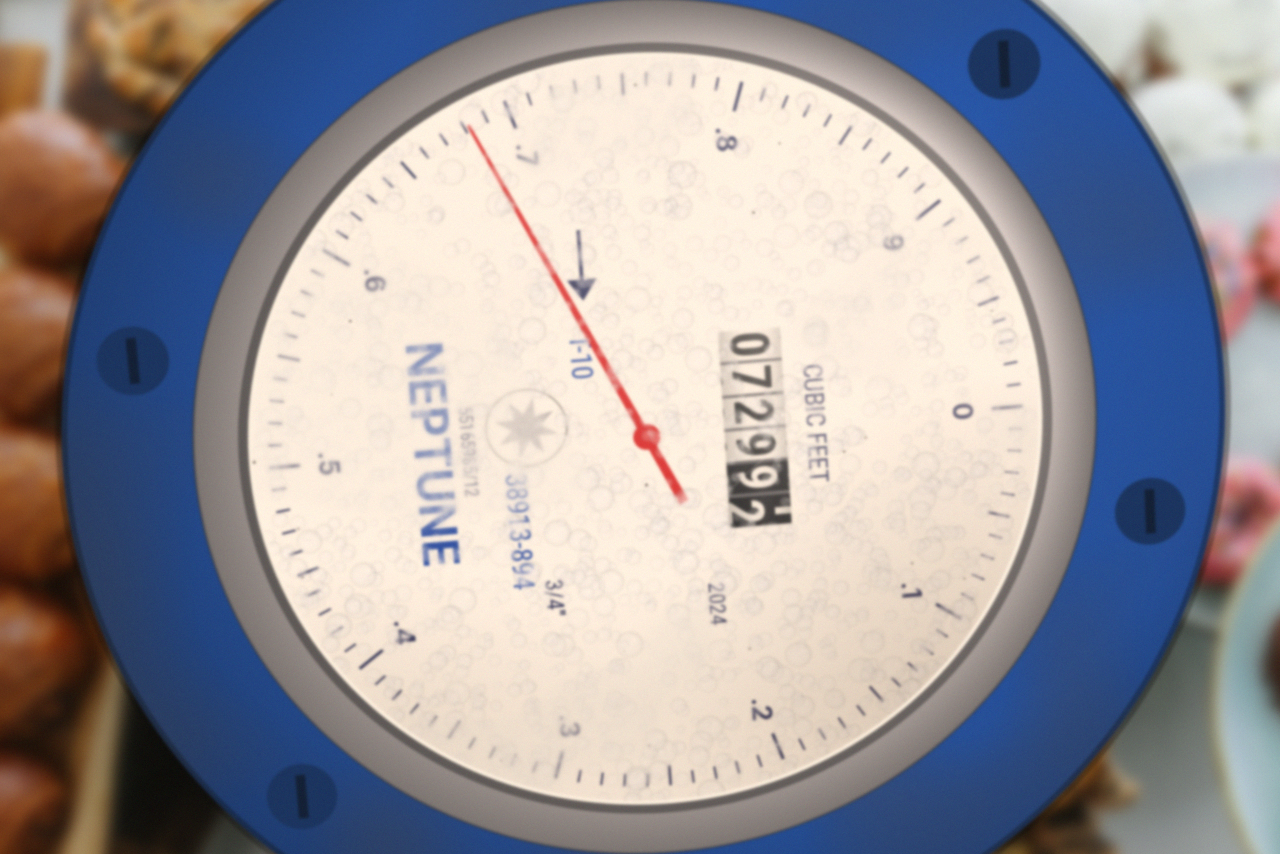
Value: 72991.68 ft³
